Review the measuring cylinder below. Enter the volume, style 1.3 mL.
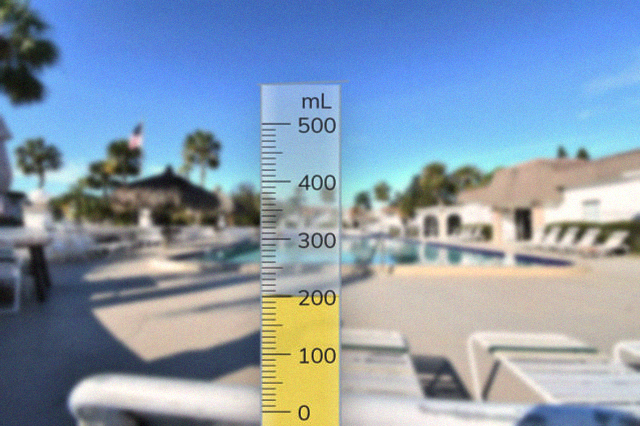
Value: 200 mL
